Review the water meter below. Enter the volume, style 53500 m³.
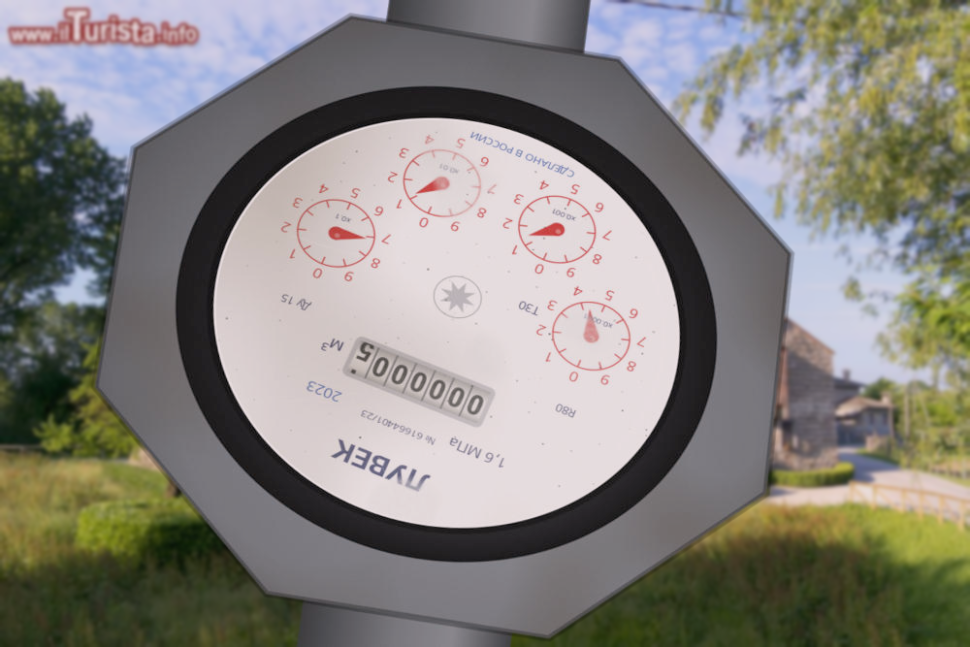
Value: 4.7114 m³
